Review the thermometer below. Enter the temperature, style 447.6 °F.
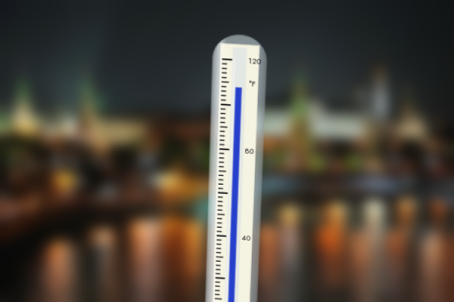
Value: 108 °F
